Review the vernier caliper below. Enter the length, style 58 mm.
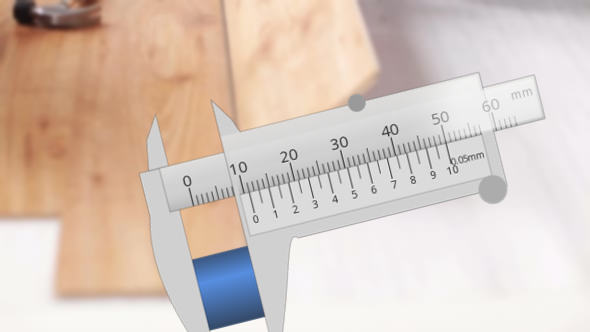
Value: 11.0 mm
